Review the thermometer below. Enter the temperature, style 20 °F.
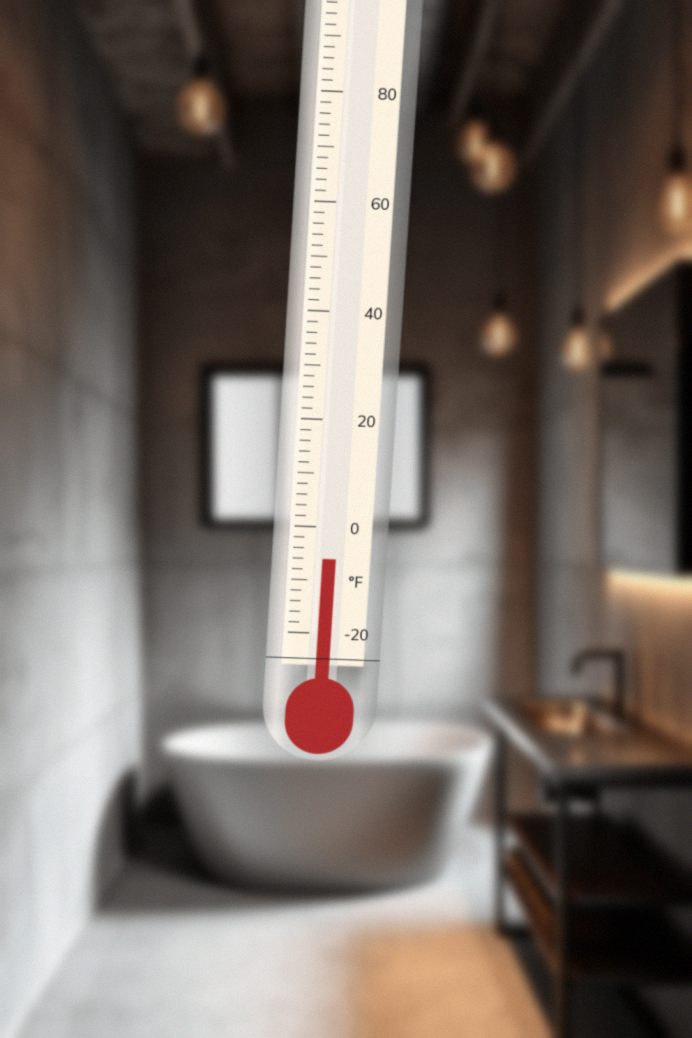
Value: -6 °F
